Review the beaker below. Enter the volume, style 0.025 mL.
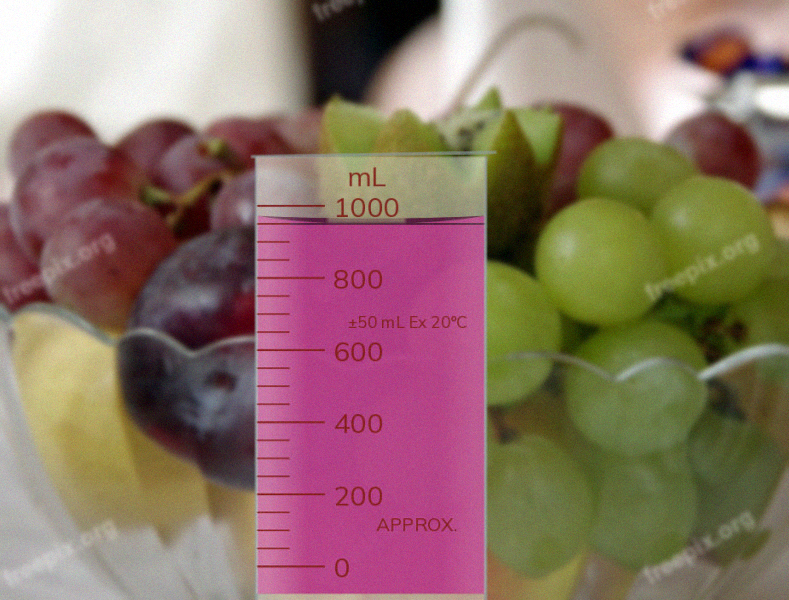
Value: 950 mL
